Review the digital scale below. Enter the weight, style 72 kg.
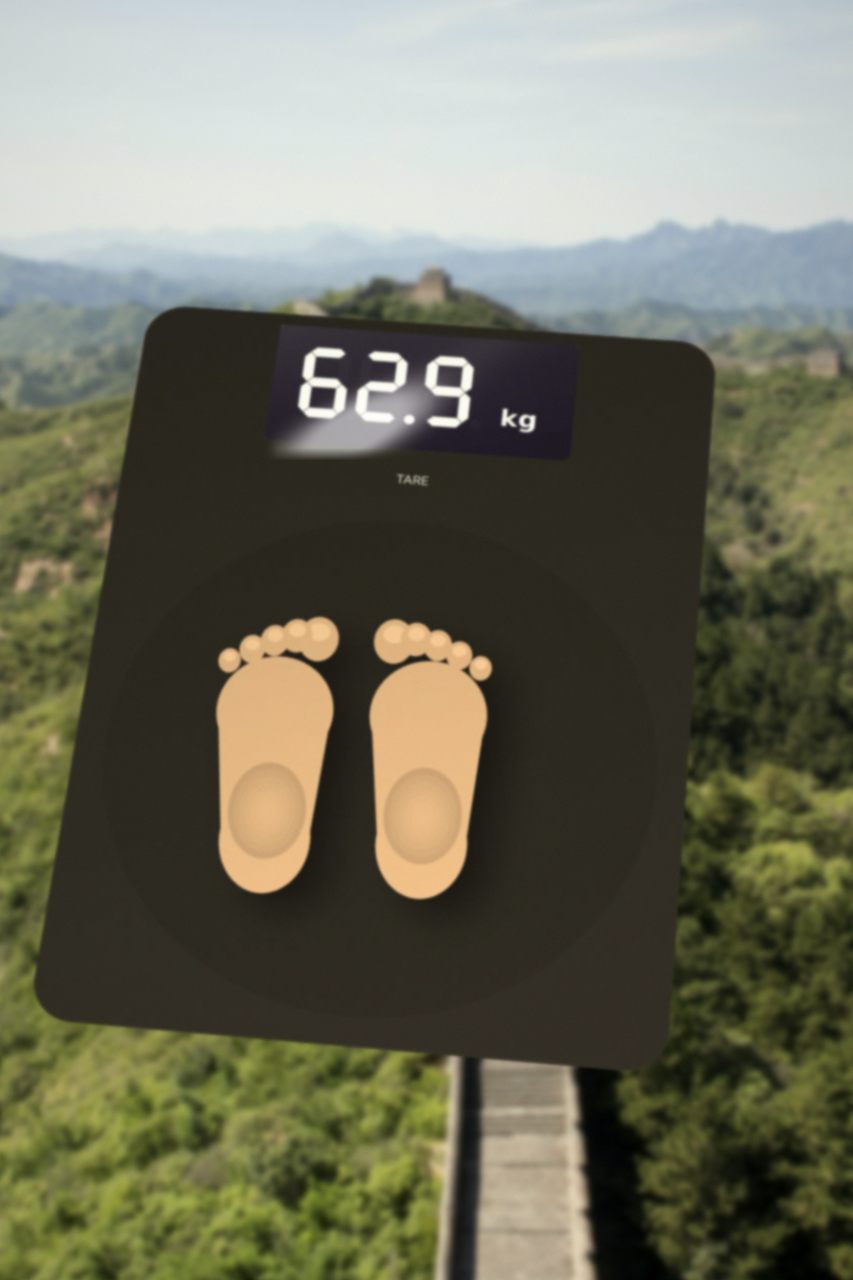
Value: 62.9 kg
